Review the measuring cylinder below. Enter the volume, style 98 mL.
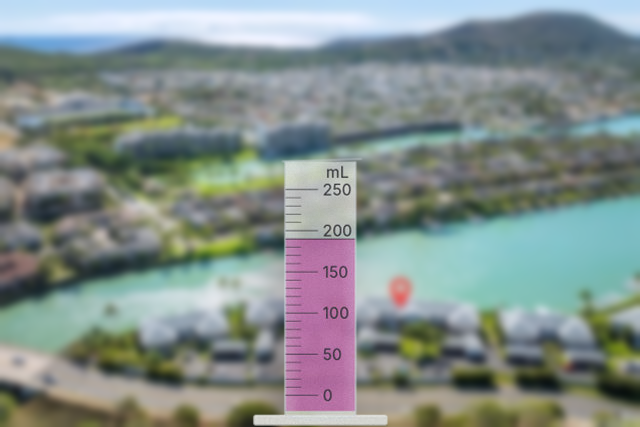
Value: 190 mL
